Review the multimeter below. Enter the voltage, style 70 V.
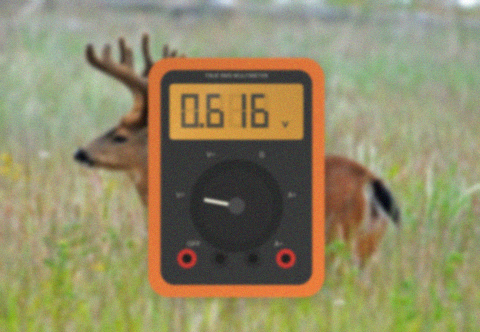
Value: 0.616 V
